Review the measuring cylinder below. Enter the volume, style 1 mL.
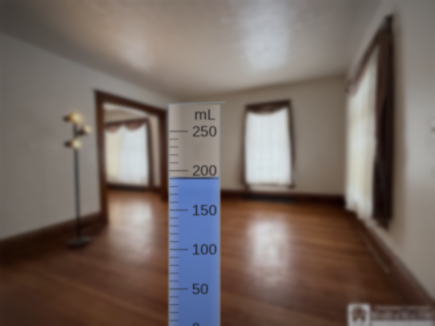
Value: 190 mL
